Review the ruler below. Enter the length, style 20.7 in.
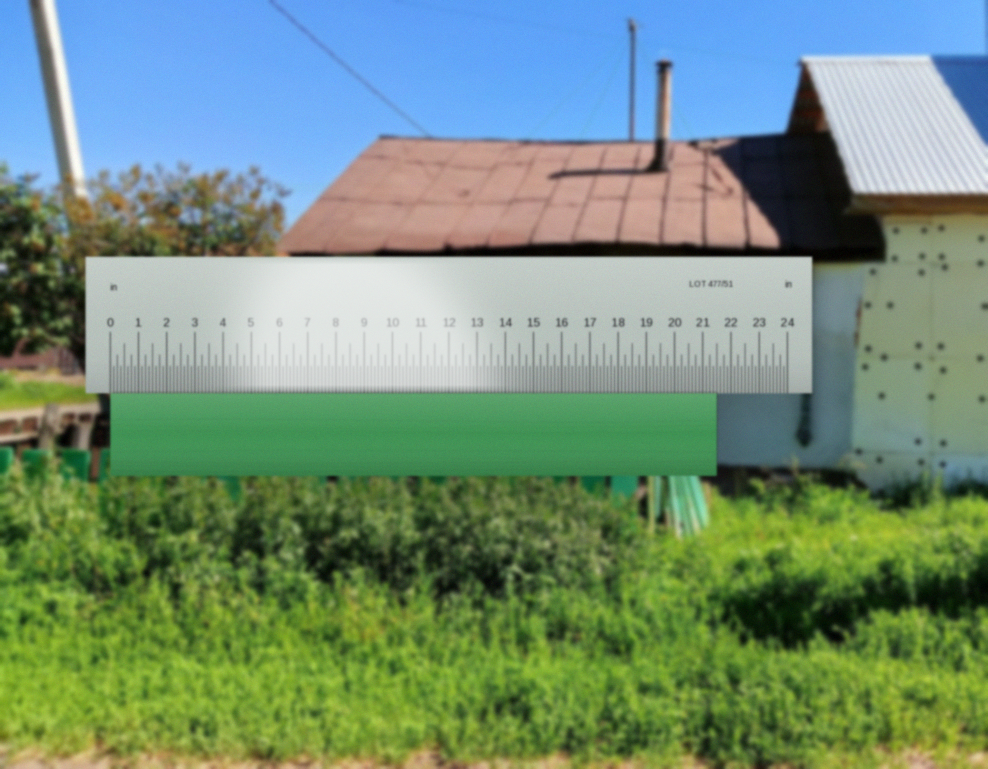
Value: 21.5 in
